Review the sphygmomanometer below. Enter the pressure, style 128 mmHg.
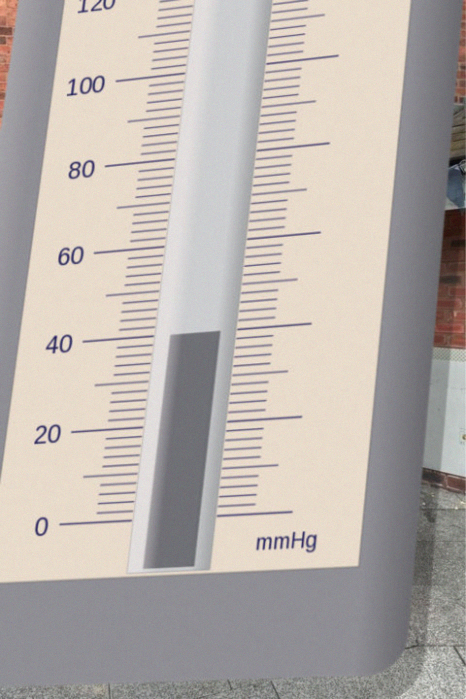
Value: 40 mmHg
